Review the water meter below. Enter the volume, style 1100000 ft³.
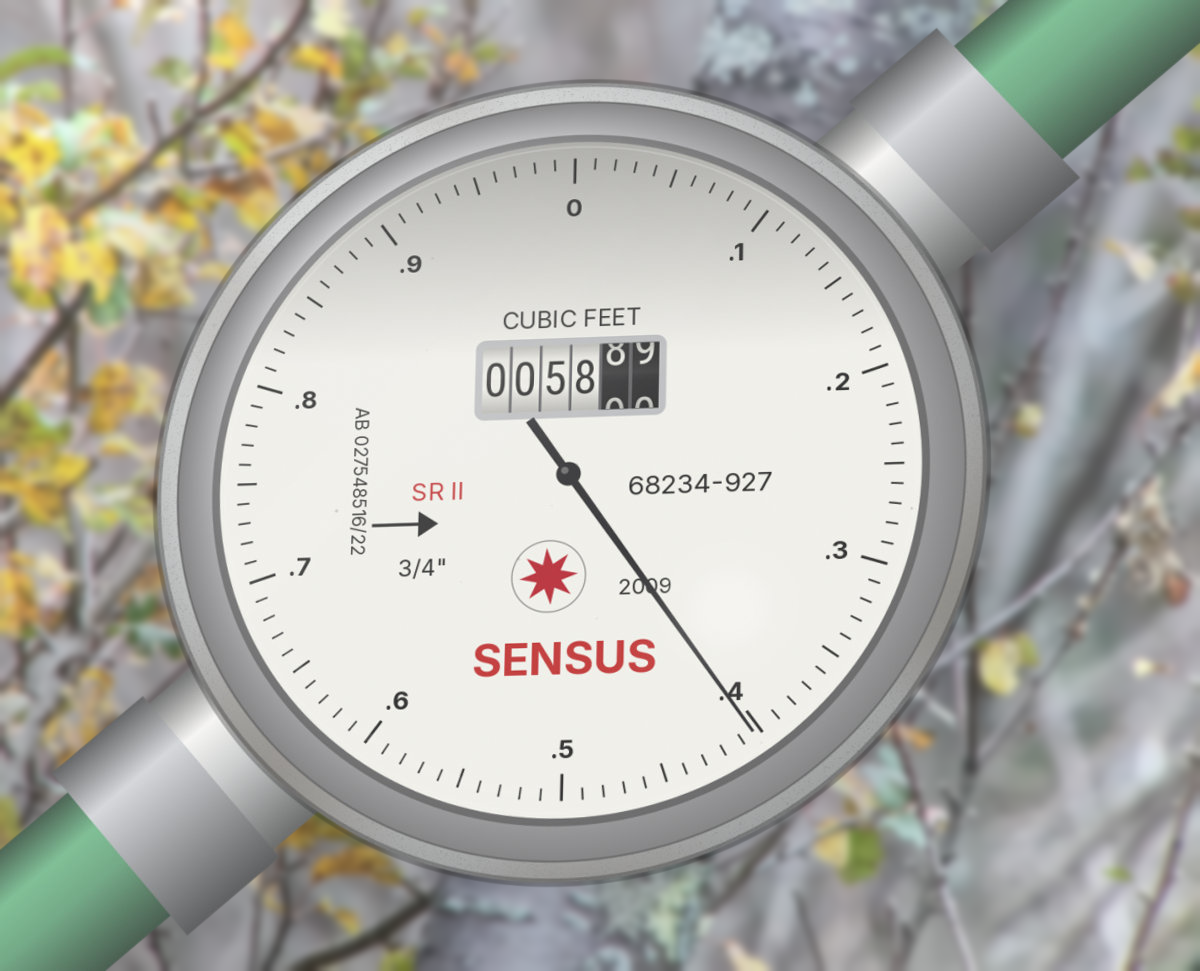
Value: 5889.40 ft³
